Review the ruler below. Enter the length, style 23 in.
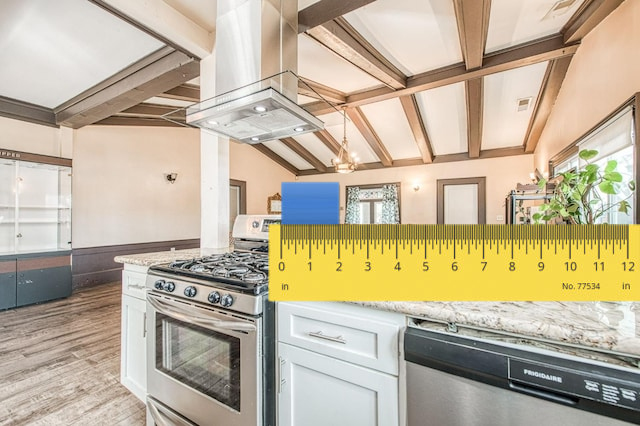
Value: 2 in
